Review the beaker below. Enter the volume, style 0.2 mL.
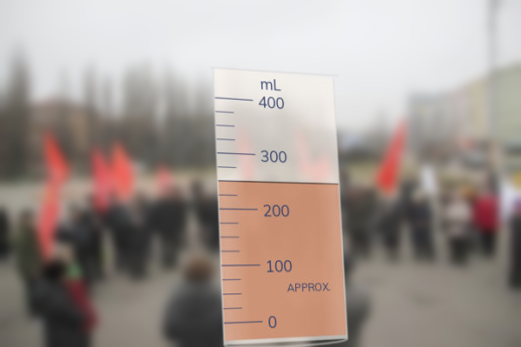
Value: 250 mL
